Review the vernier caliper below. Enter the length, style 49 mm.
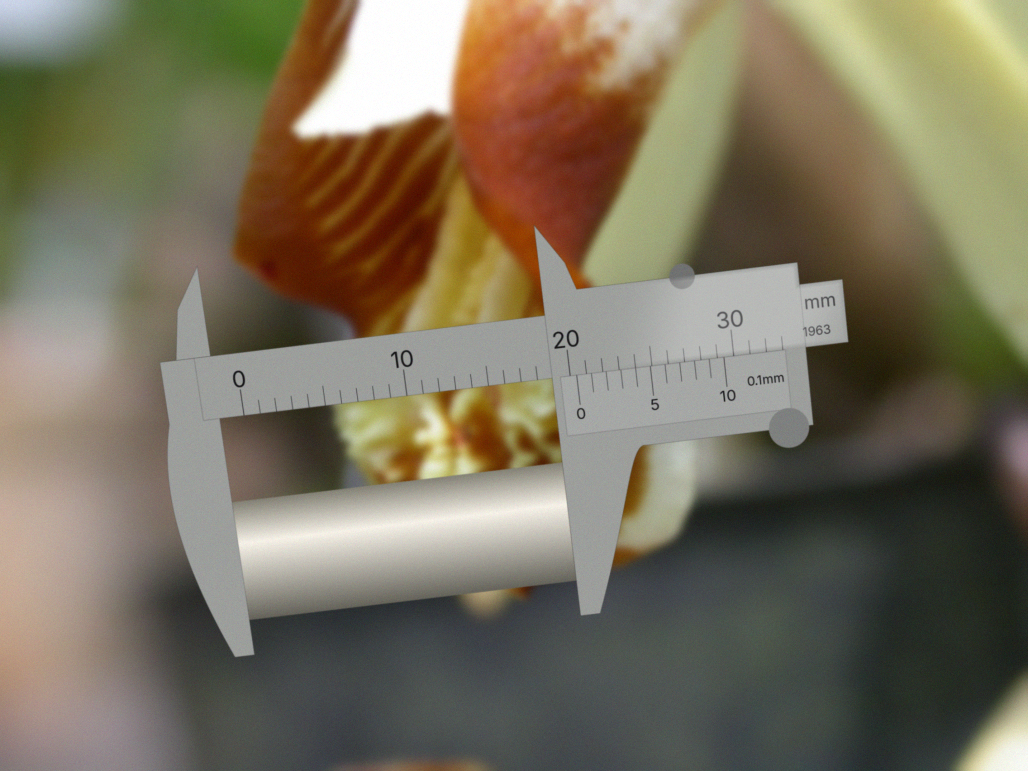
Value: 20.4 mm
